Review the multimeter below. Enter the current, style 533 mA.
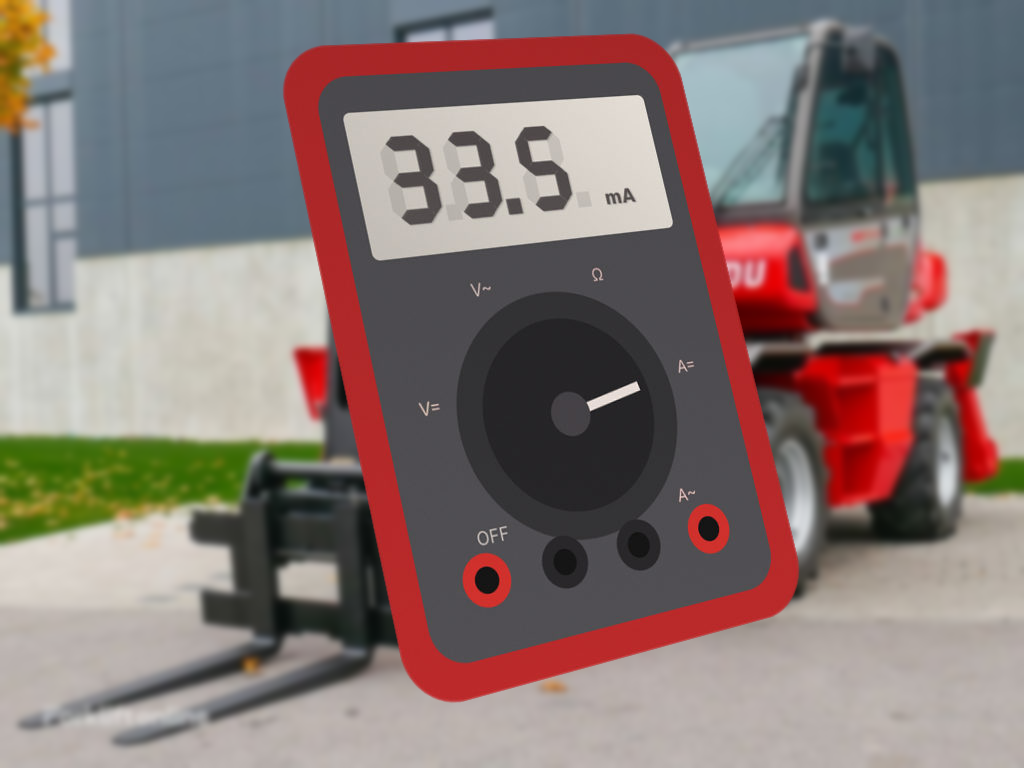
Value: 33.5 mA
